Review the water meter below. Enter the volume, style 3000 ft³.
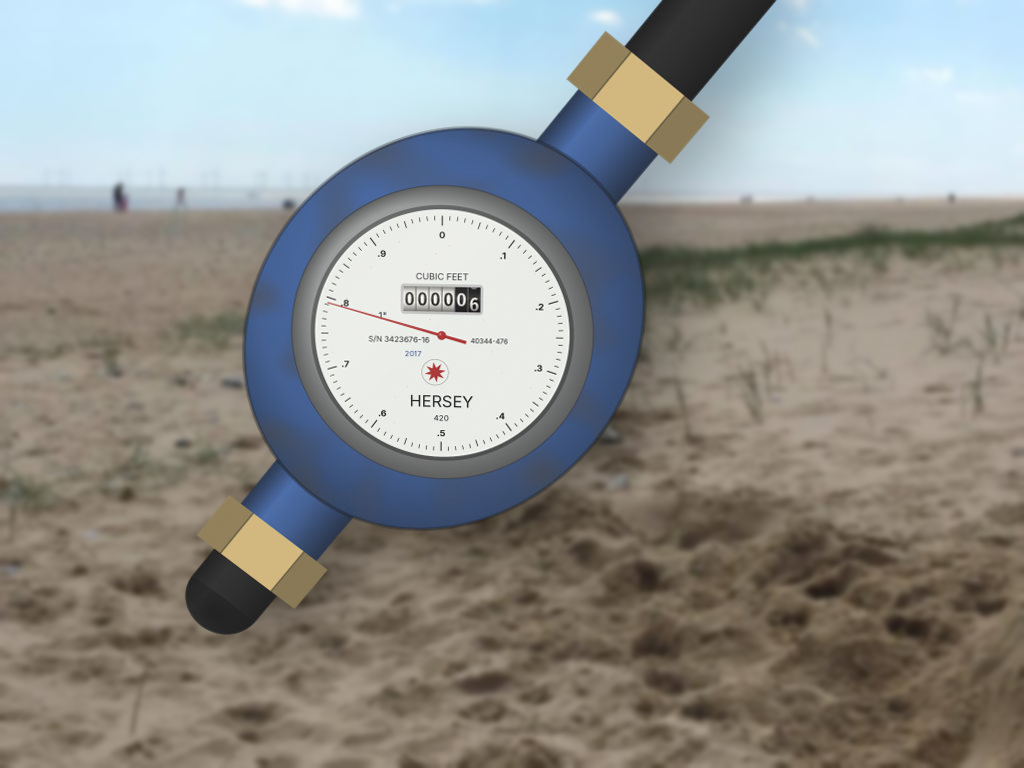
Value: 5.79 ft³
